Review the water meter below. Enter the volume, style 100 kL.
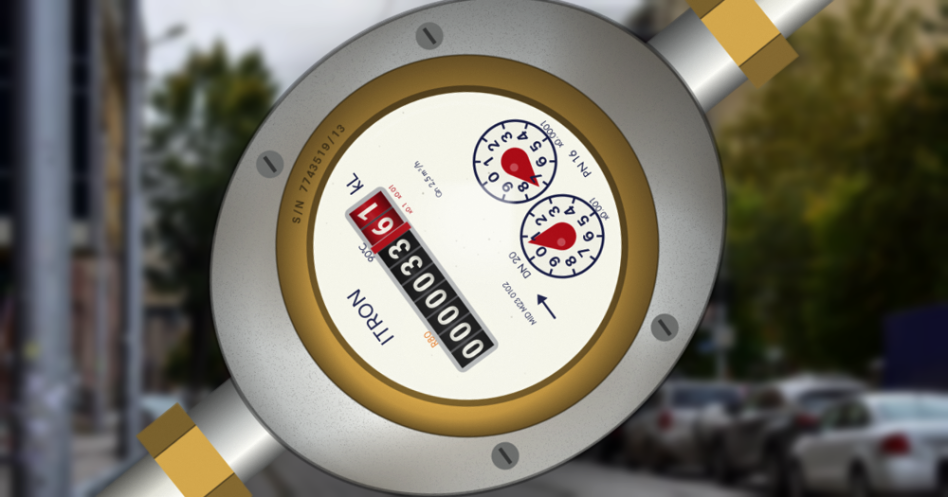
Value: 33.6107 kL
